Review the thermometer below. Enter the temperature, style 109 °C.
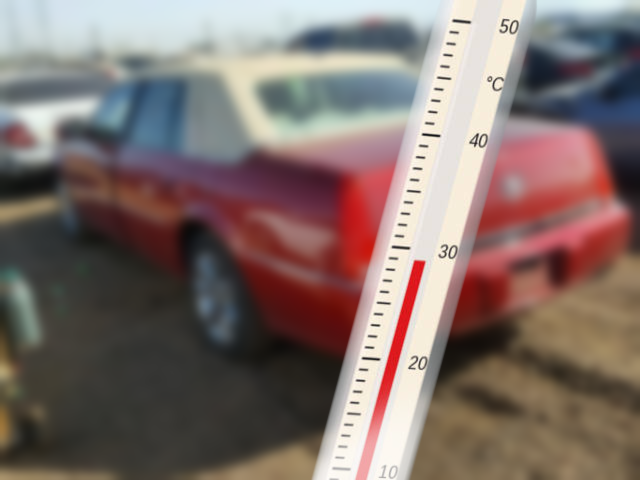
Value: 29 °C
